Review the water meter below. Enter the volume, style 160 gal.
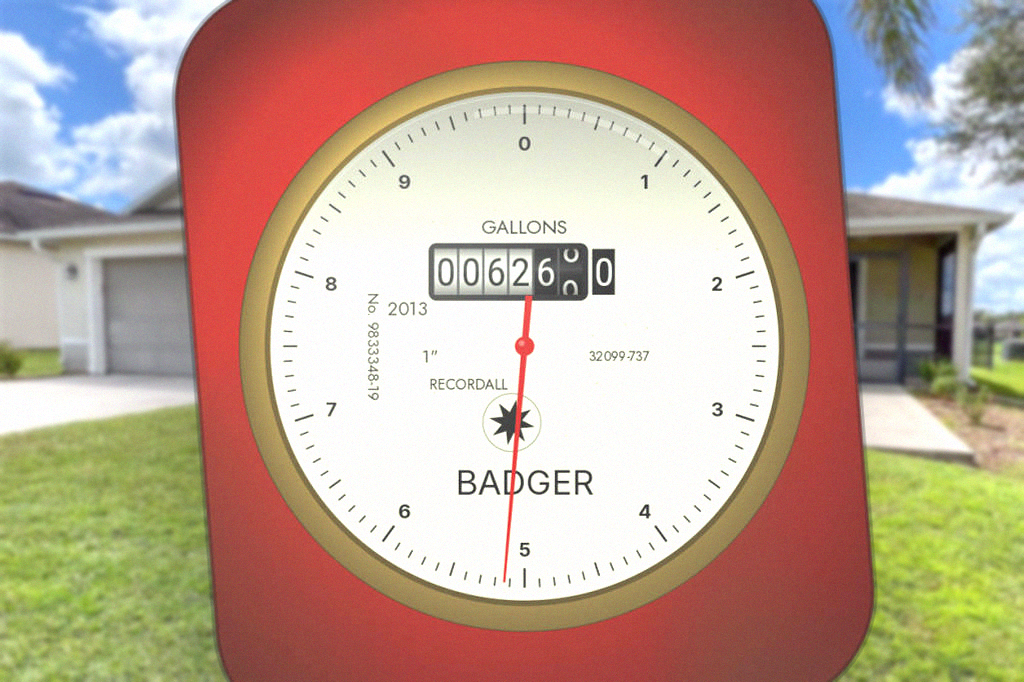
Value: 62685.1 gal
